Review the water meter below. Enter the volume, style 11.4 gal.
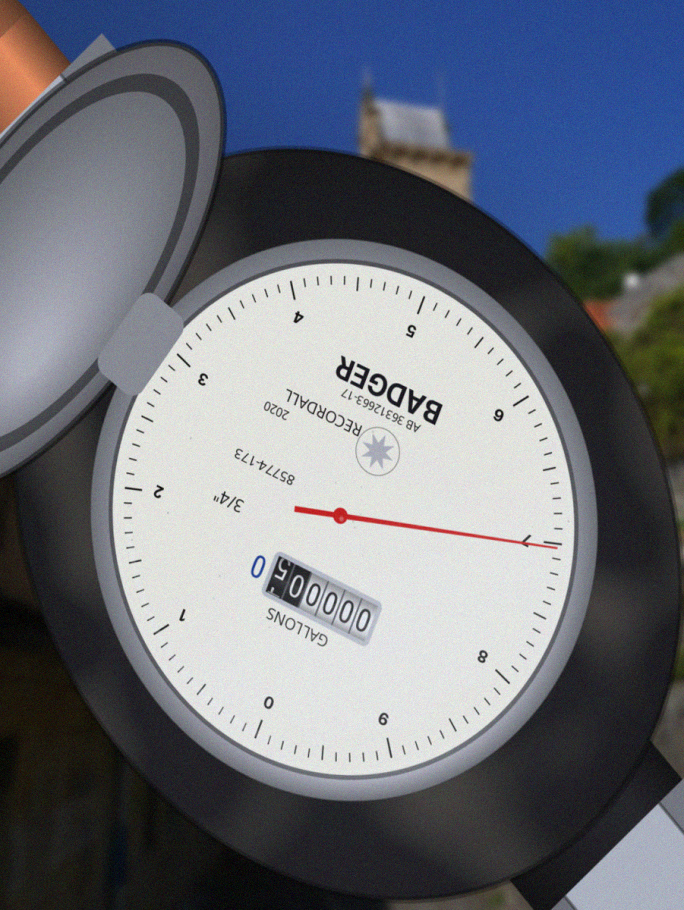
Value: 47.0 gal
